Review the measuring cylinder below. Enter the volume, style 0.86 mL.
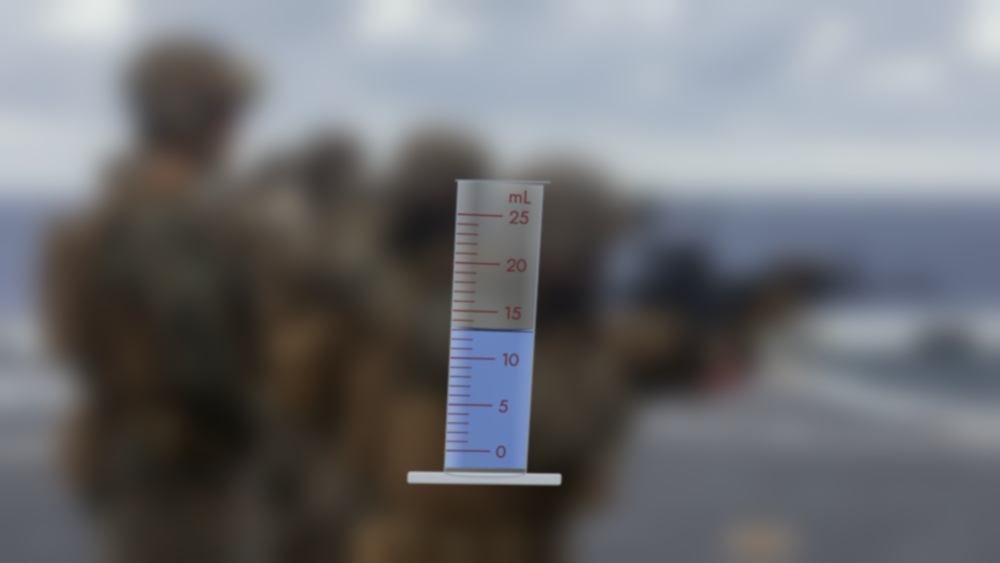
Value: 13 mL
